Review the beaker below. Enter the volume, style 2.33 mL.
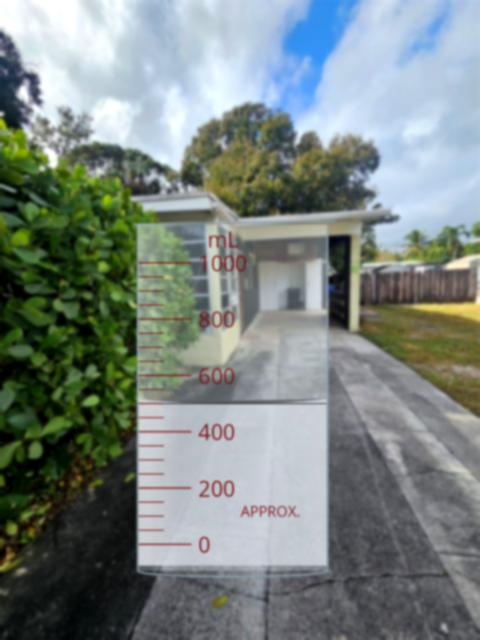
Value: 500 mL
